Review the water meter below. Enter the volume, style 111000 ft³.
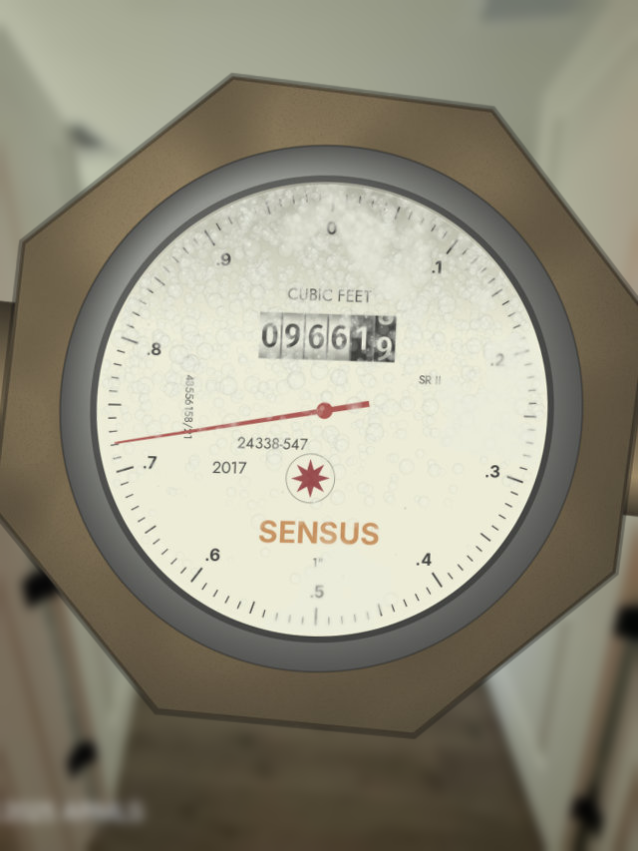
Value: 96618.72 ft³
